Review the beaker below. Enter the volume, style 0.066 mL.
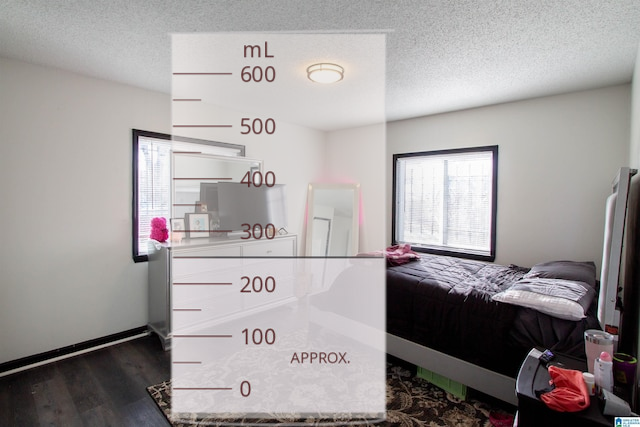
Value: 250 mL
